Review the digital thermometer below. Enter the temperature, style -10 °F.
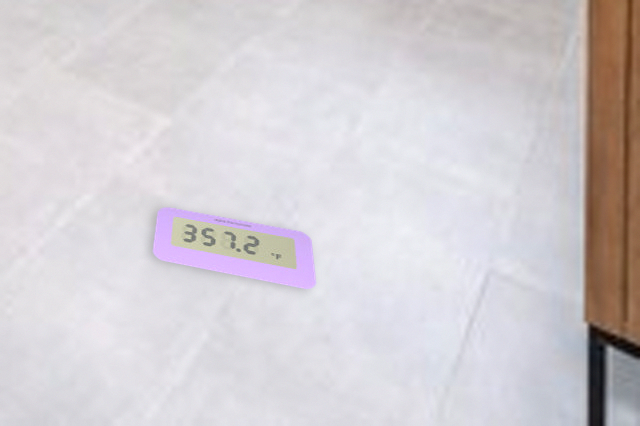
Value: 357.2 °F
